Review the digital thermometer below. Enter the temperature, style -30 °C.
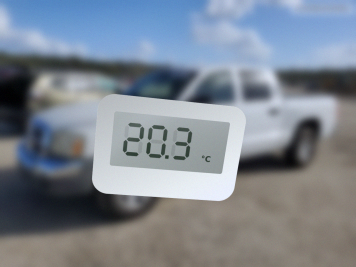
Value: 20.3 °C
